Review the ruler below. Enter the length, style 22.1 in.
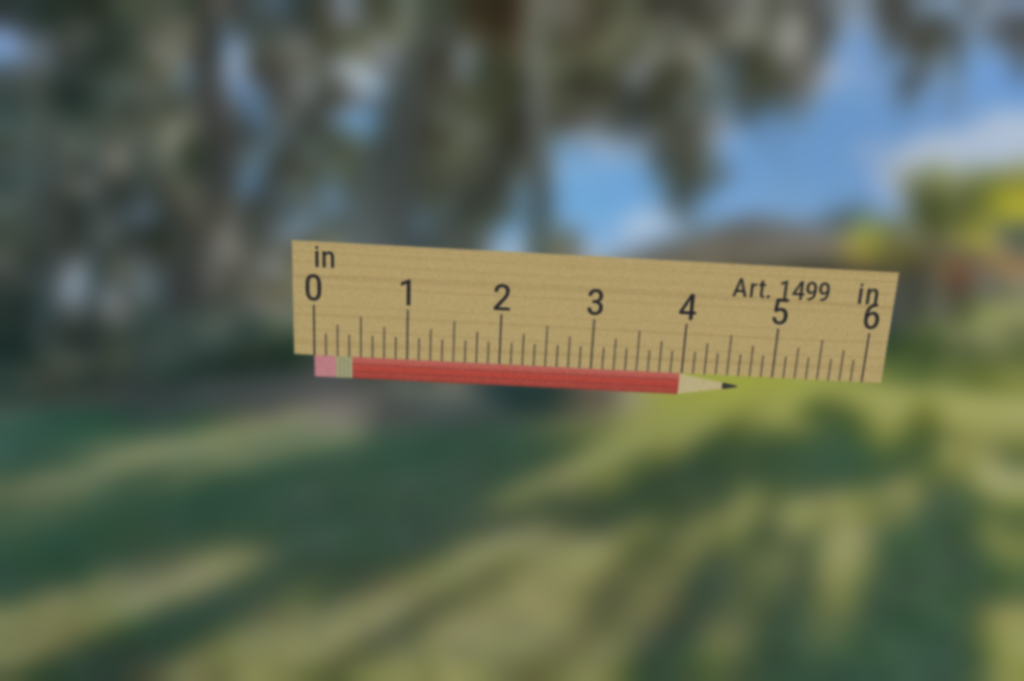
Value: 4.625 in
